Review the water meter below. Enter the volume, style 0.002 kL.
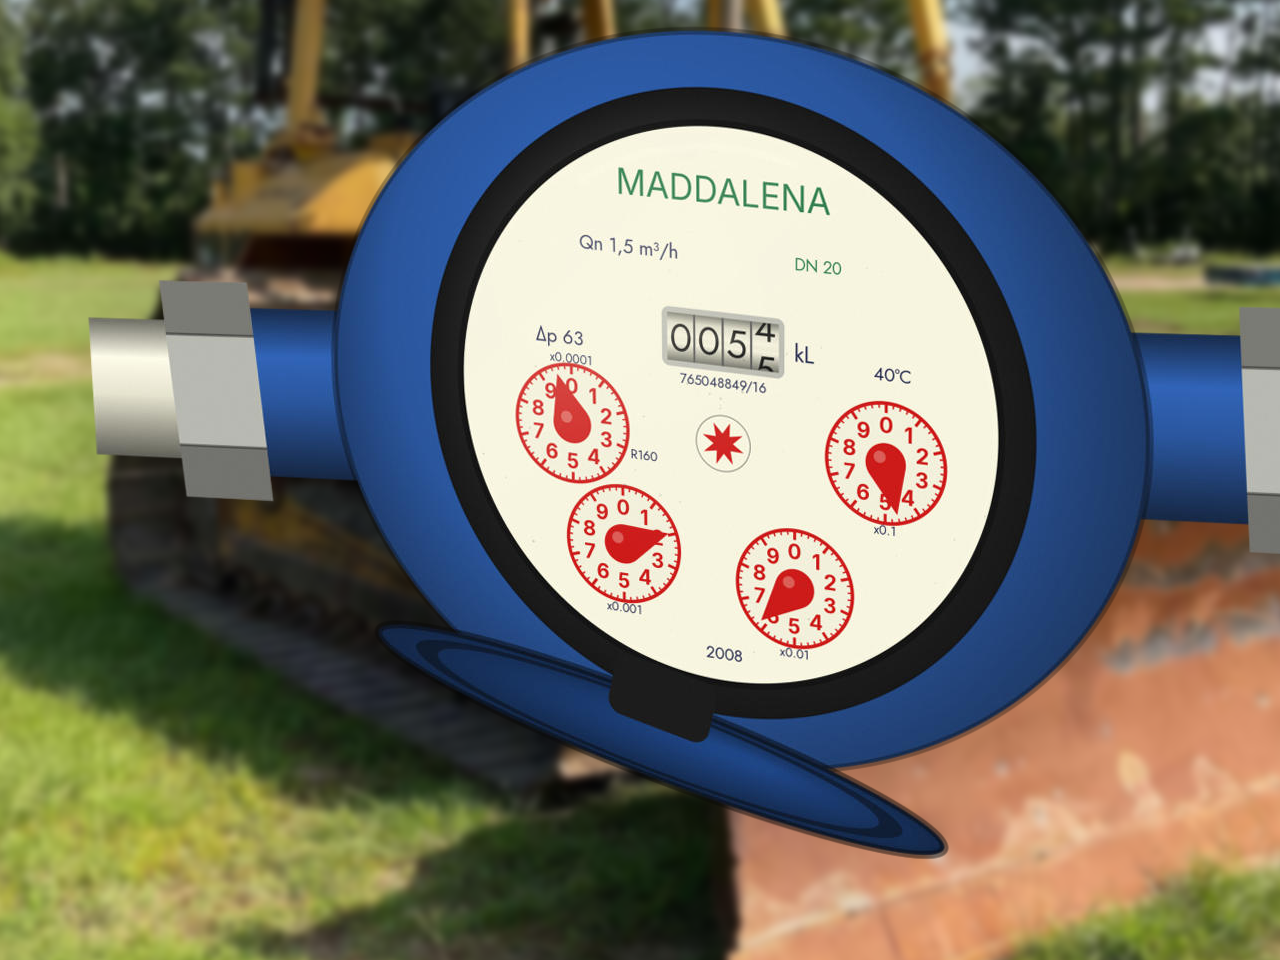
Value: 54.4619 kL
